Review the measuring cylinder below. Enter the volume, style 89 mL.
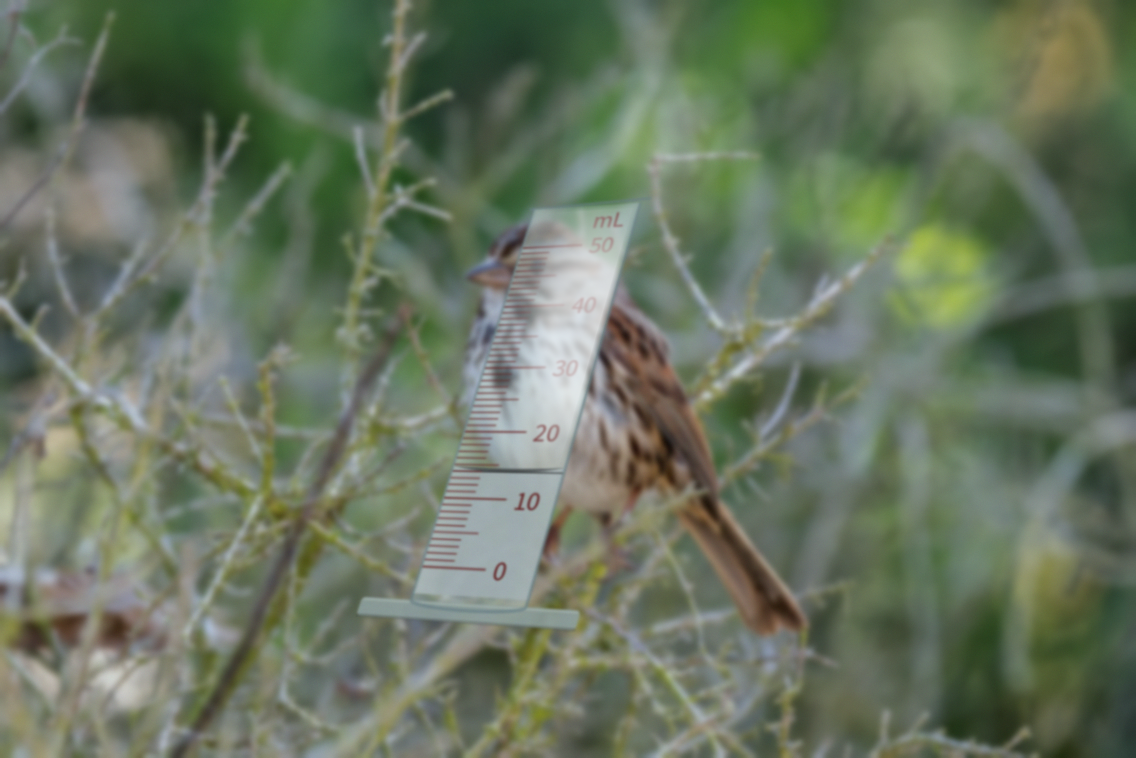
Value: 14 mL
